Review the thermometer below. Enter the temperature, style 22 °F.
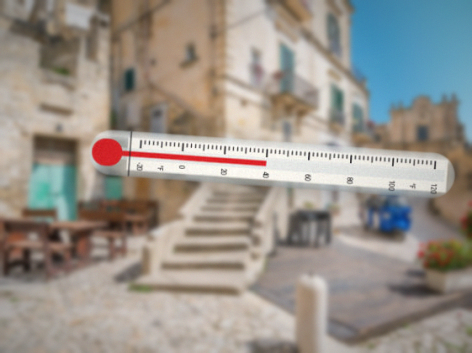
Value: 40 °F
